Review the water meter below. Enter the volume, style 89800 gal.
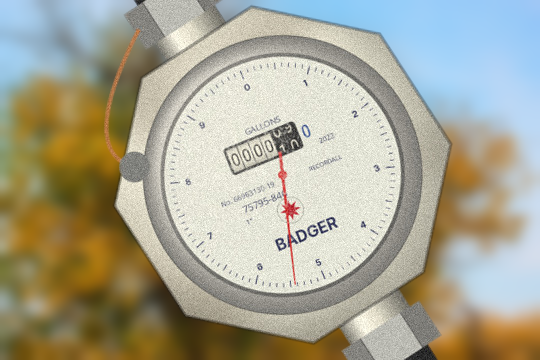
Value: 95.4 gal
